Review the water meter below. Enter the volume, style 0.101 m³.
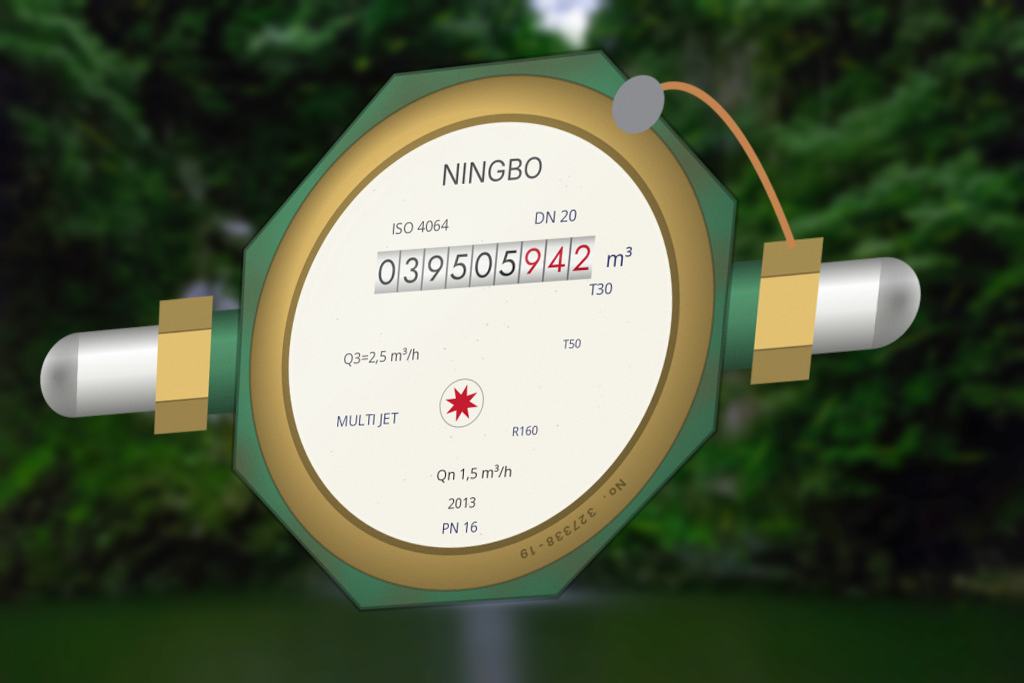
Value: 39505.942 m³
